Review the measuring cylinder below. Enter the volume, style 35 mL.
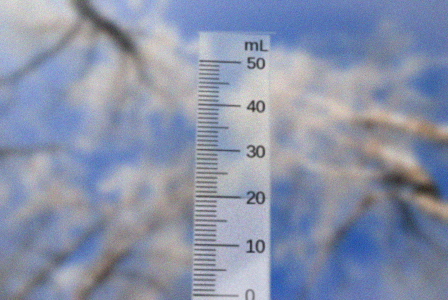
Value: 20 mL
